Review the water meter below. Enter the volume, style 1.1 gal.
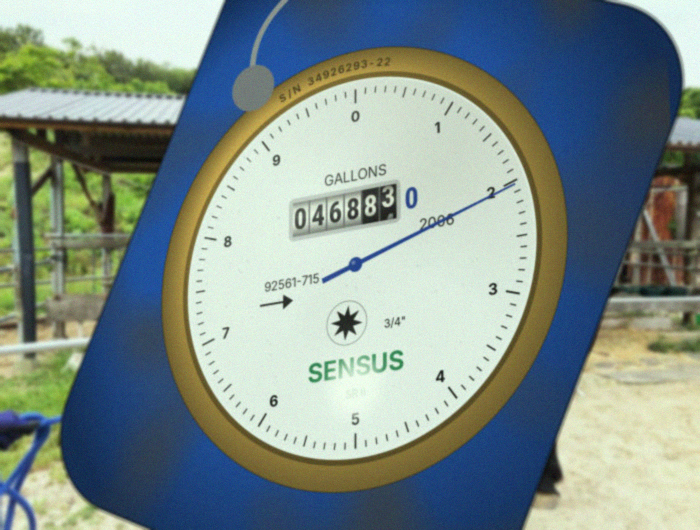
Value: 468832.0 gal
